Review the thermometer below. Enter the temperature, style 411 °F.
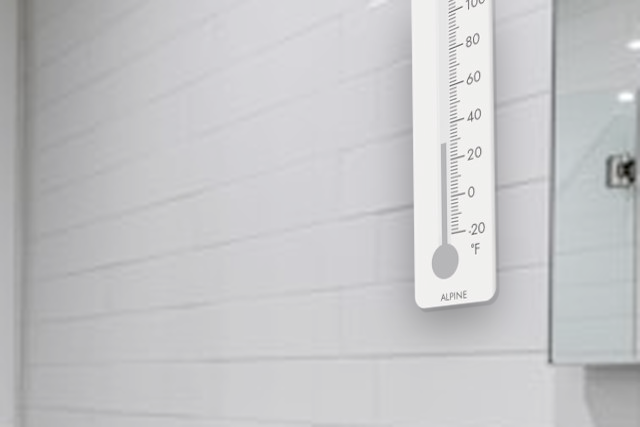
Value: 30 °F
